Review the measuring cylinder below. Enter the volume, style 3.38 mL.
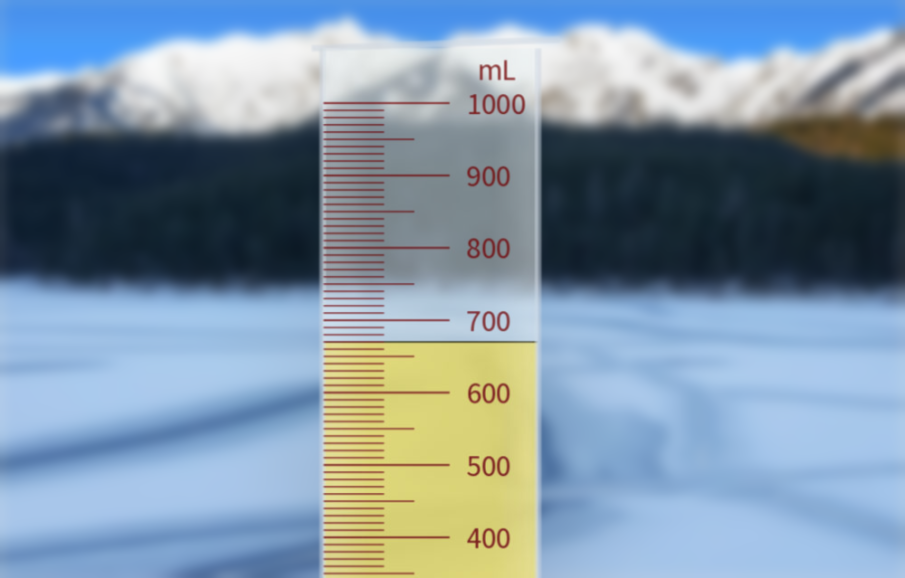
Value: 670 mL
